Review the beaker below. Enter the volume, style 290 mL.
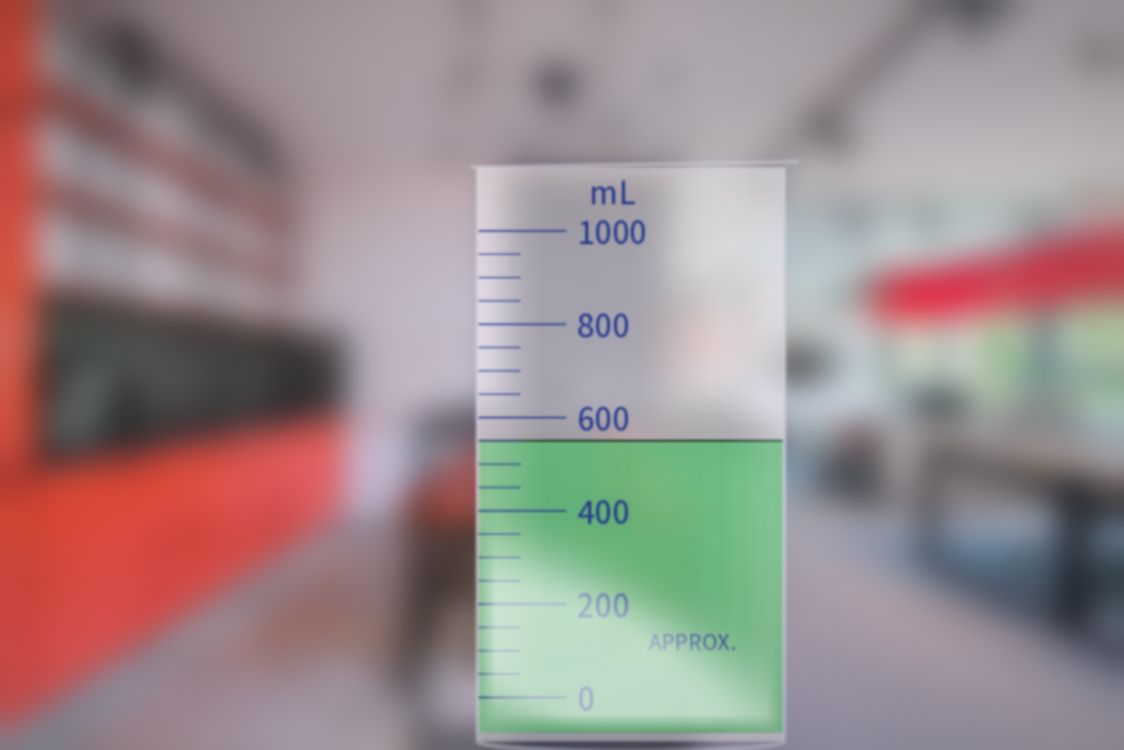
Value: 550 mL
